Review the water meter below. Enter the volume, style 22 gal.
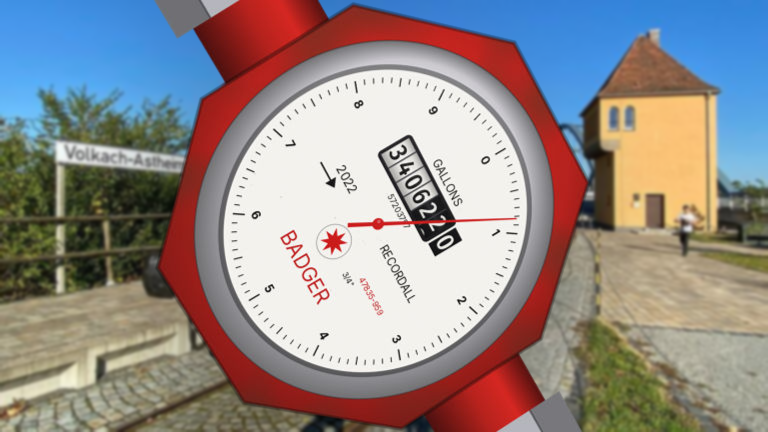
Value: 3406220.8 gal
